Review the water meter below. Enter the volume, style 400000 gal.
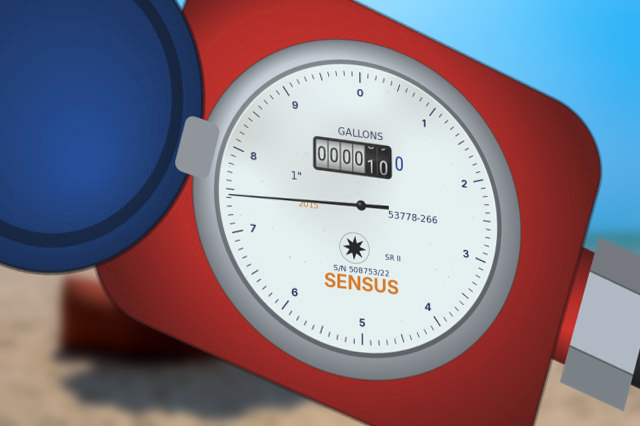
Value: 97.4 gal
